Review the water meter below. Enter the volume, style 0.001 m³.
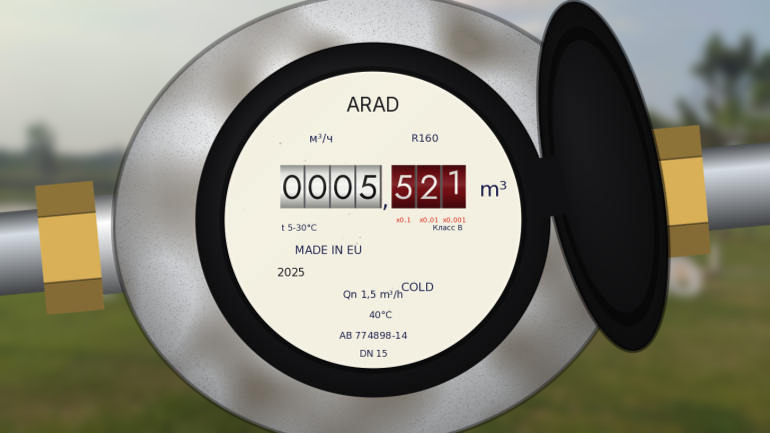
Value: 5.521 m³
